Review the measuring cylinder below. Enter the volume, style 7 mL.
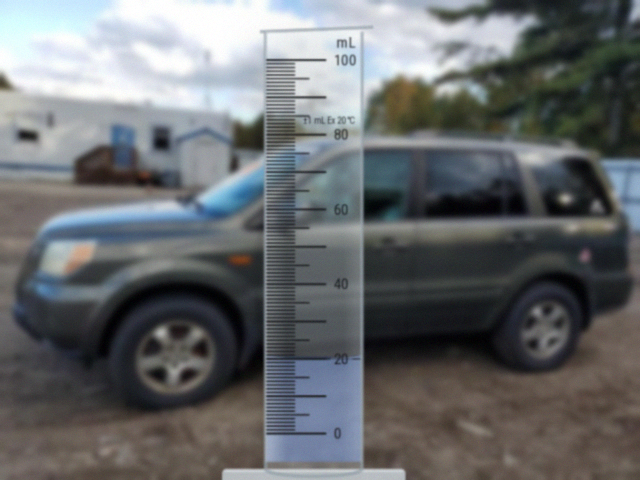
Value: 20 mL
